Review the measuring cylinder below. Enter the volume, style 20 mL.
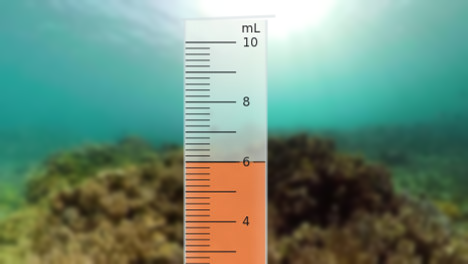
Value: 6 mL
